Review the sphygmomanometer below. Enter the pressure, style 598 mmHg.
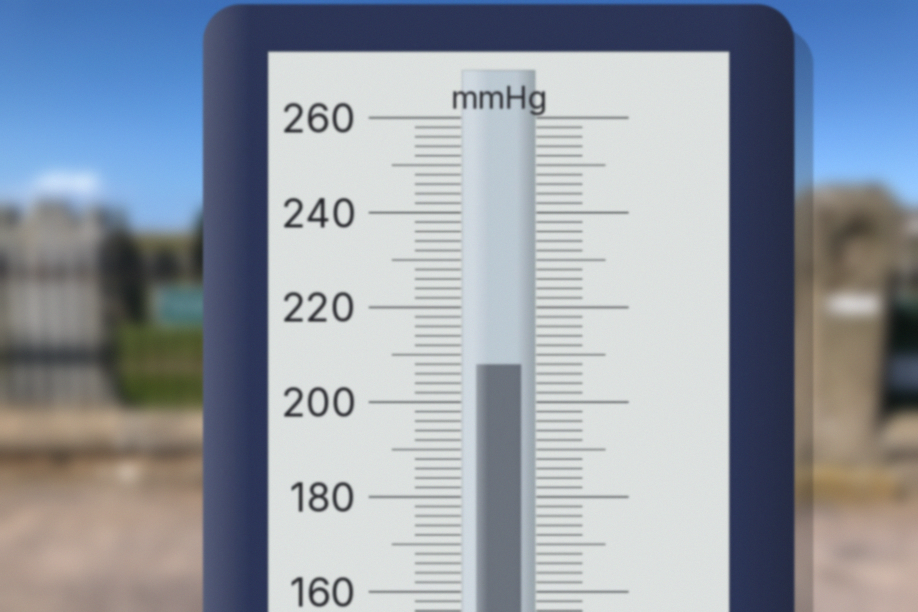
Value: 208 mmHg
